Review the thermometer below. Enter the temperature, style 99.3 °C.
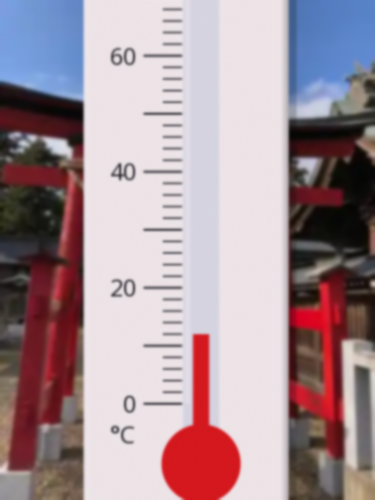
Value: 12 °C
